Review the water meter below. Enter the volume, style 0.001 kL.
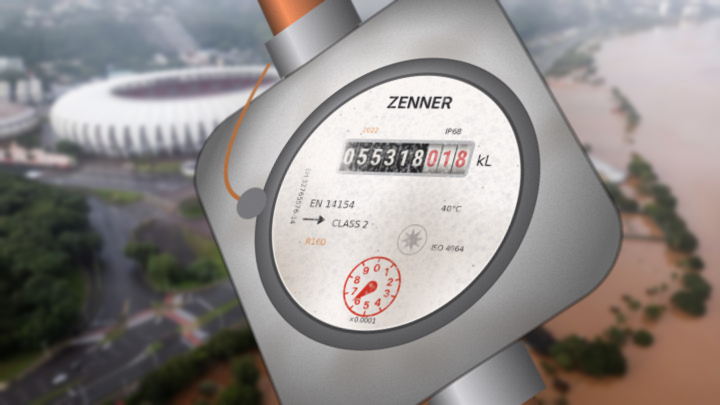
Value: 55318.0186 kL
